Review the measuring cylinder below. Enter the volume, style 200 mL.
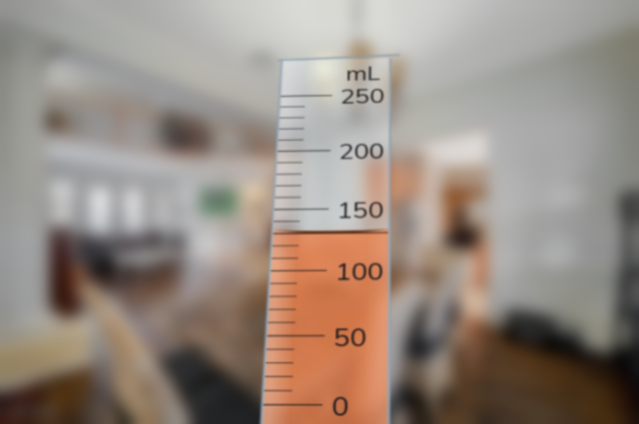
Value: 130 mL
